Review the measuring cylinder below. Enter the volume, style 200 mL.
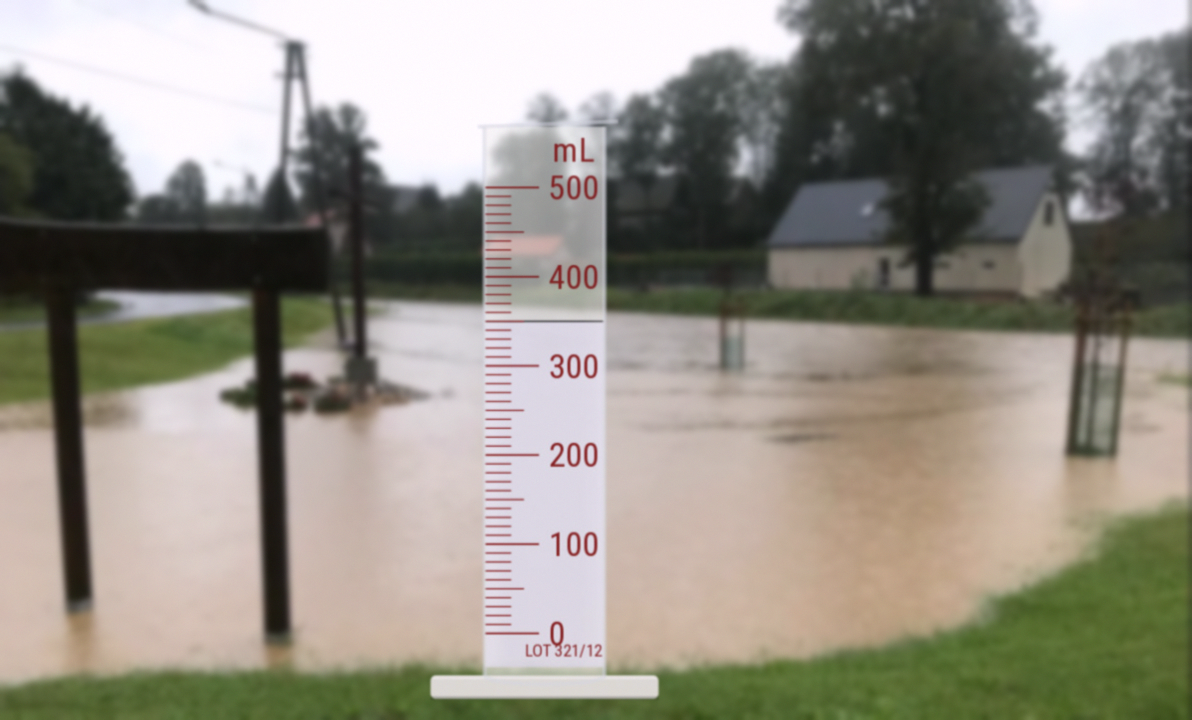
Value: 350 mL
